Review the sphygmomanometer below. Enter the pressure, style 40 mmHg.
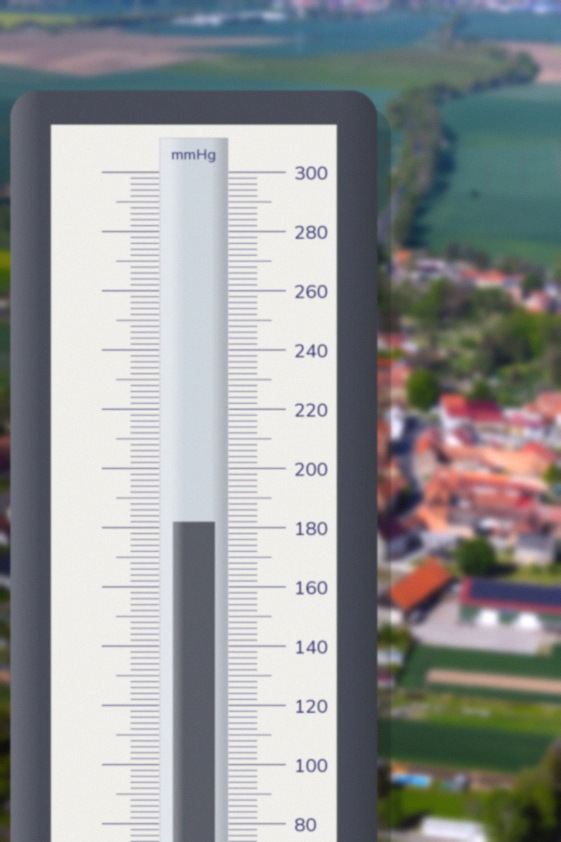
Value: 182 mmHg
